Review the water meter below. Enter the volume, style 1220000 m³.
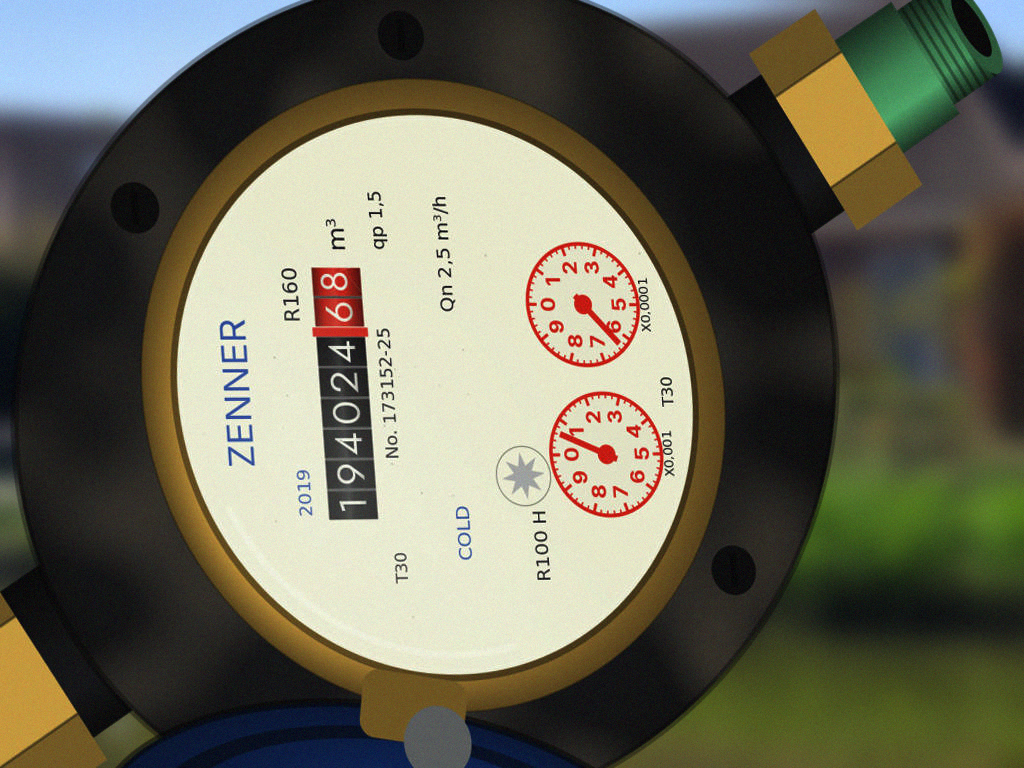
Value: 194024.6806 m³
